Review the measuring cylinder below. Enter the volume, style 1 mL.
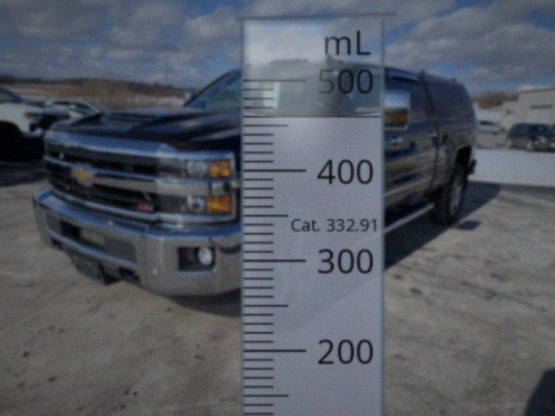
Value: 460 mL
